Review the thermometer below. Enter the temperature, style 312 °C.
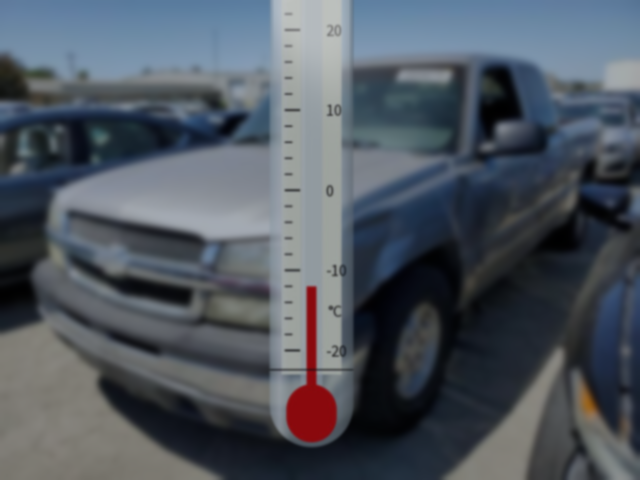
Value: -12 °C
